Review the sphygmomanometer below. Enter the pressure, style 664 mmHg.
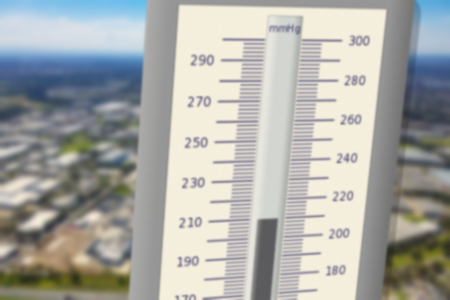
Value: 210 mmHg
